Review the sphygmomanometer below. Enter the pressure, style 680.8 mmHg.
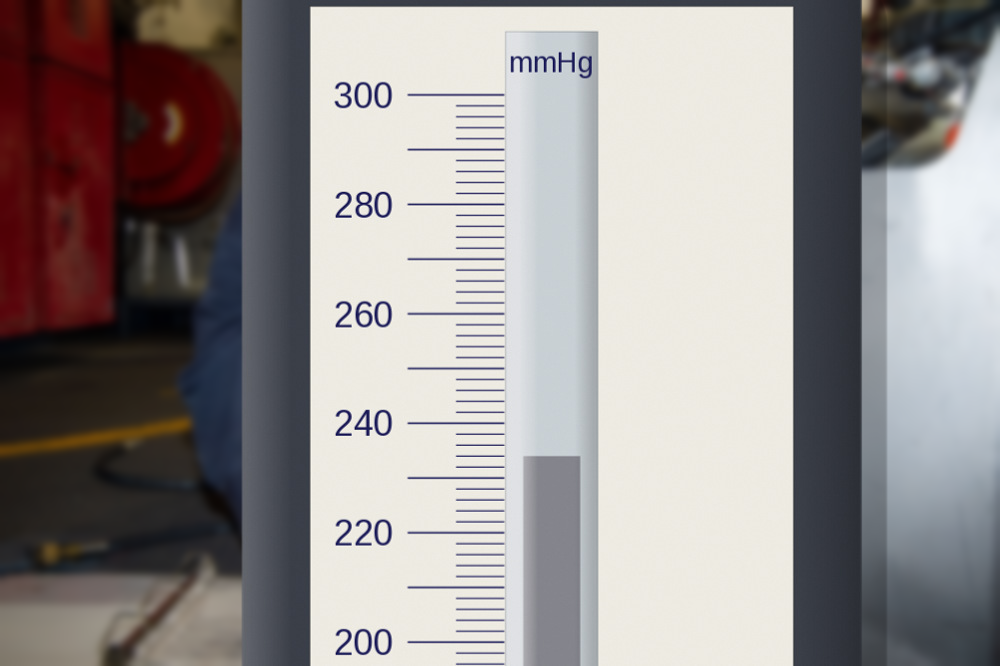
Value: 234 mmHg
